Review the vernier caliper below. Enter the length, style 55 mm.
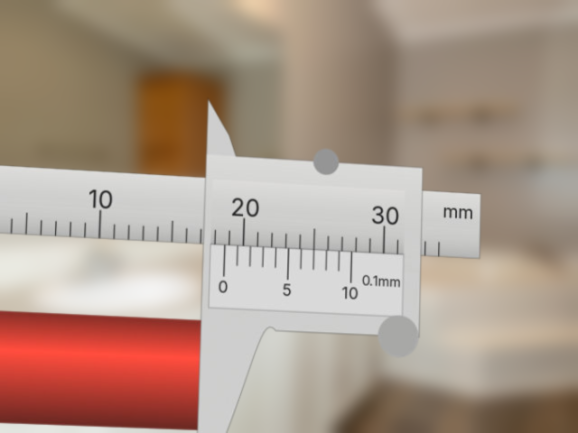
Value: 18.7 mm
